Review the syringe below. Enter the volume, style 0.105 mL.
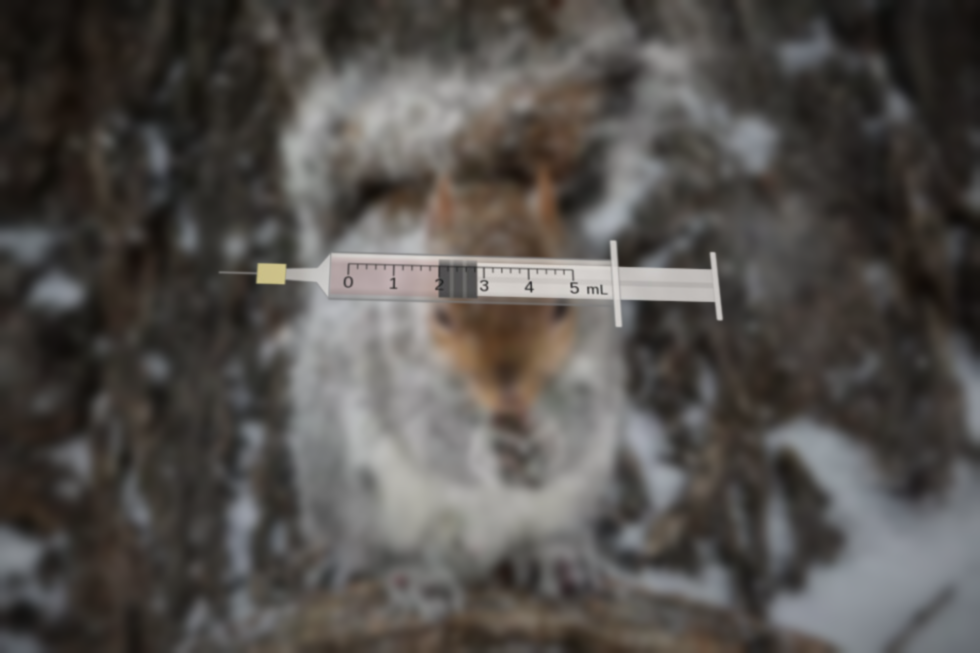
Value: 2 mL
